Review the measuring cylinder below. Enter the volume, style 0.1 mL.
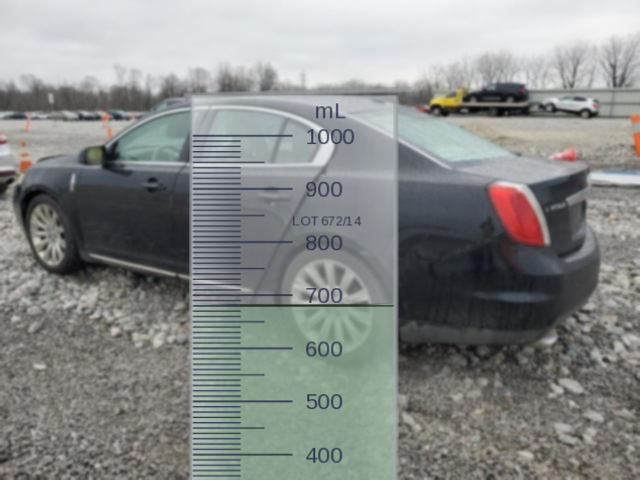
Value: 680 mL
